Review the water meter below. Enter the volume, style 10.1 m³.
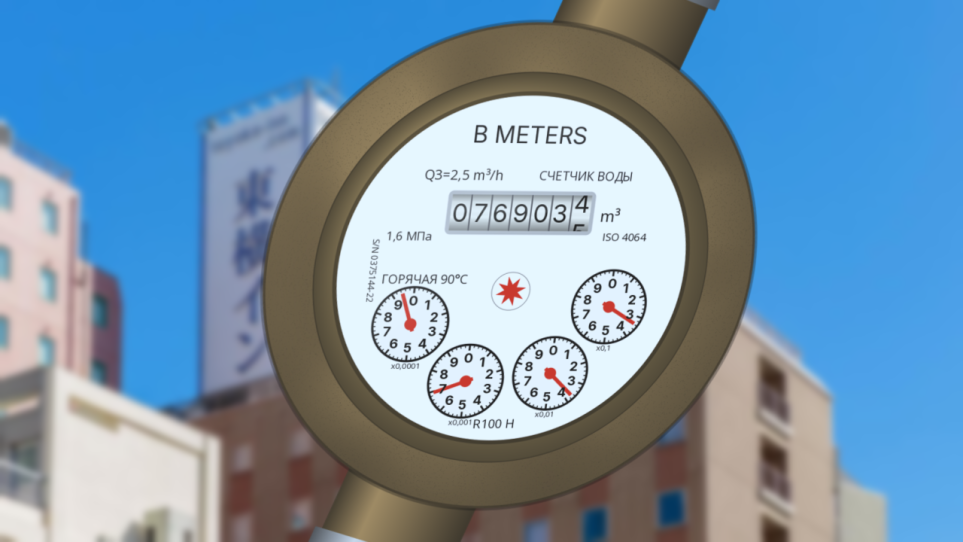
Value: 769034.3369 m³
